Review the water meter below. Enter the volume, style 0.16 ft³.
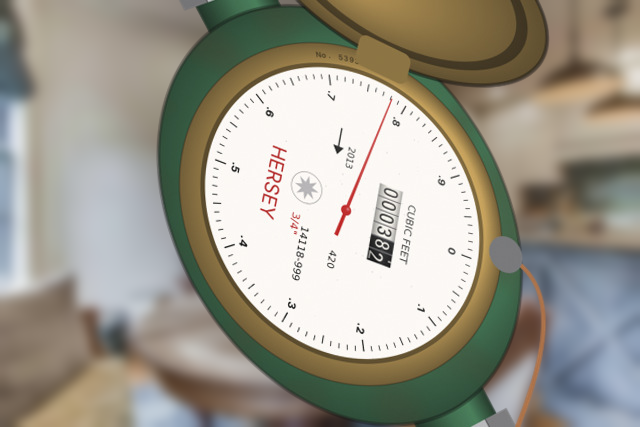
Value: 381.78 ft³
